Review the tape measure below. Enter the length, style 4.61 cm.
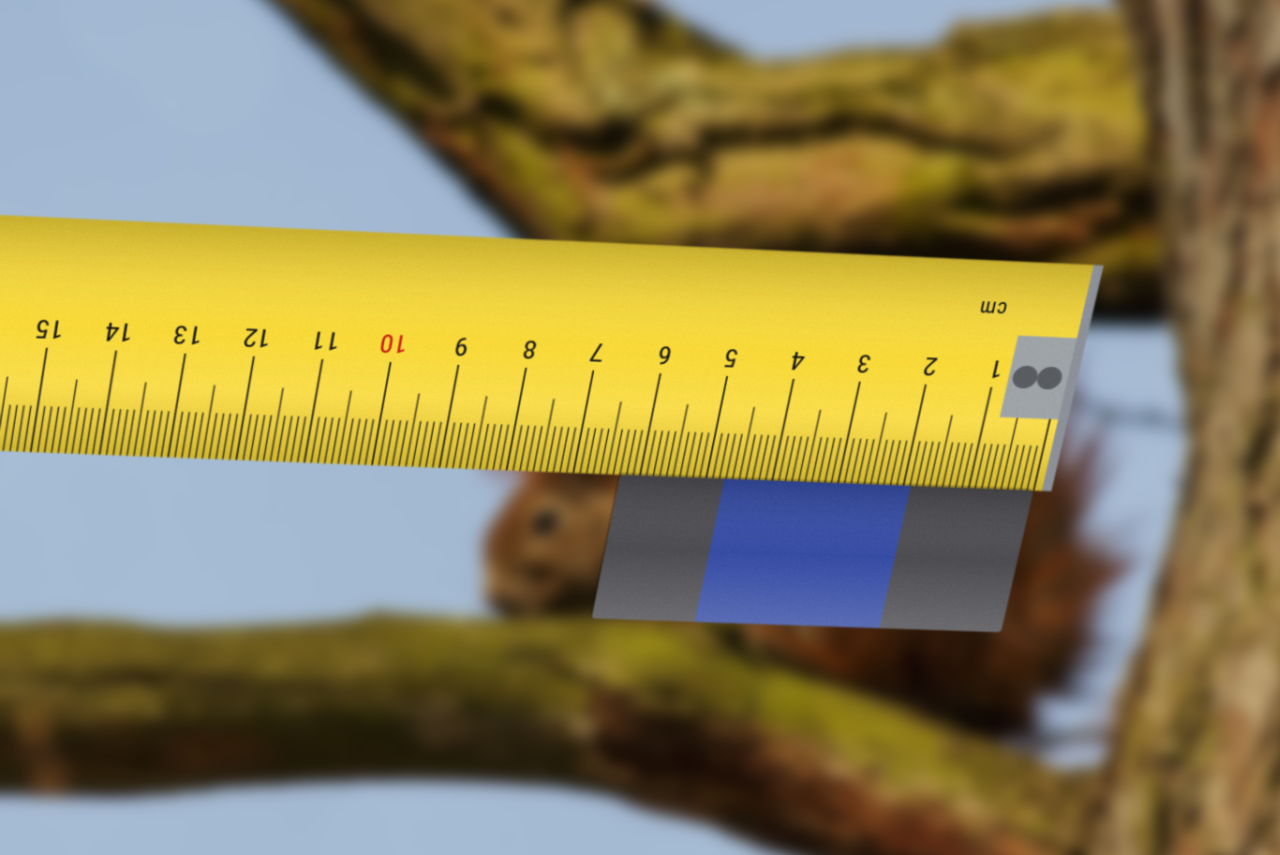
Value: 6.3 cm
